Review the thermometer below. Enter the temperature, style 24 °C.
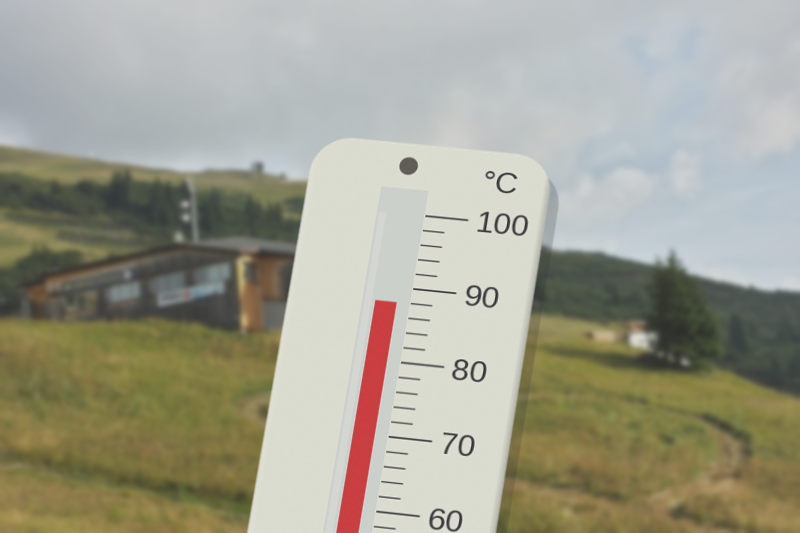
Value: 88 °C
